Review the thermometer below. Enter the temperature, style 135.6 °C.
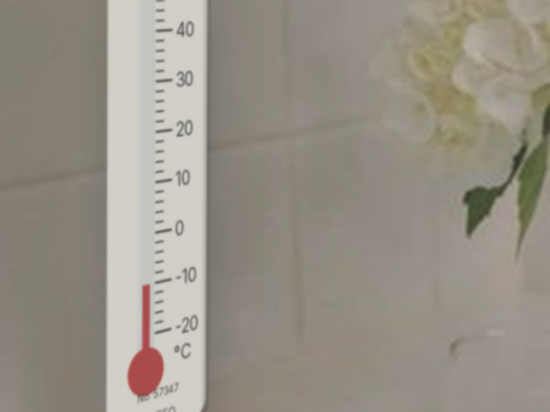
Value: -10 °C
